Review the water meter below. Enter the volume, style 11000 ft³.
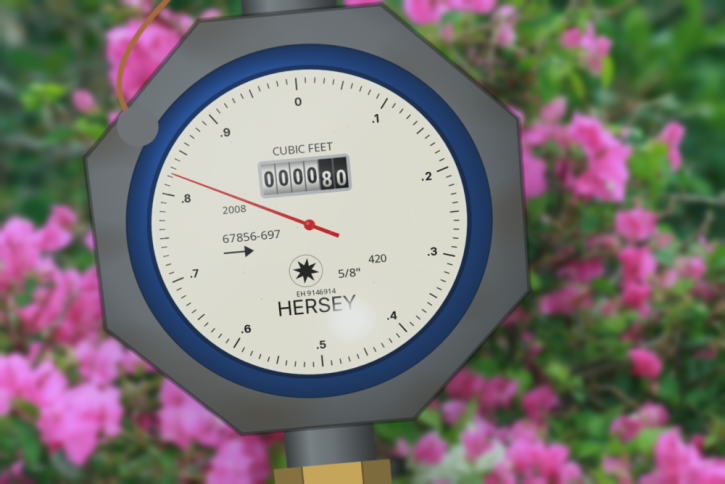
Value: 79.82 ft³
